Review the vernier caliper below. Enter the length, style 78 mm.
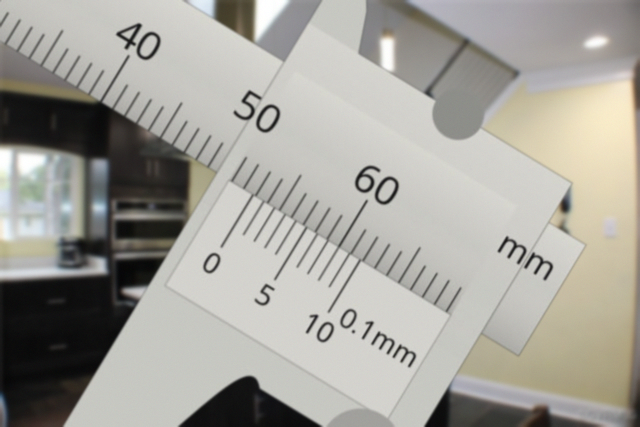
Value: 52.8 mm
